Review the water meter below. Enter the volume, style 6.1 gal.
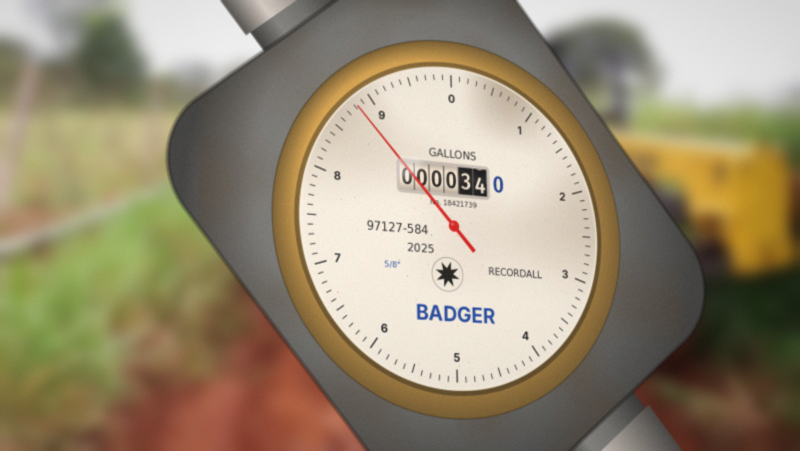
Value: 338.8 gal
